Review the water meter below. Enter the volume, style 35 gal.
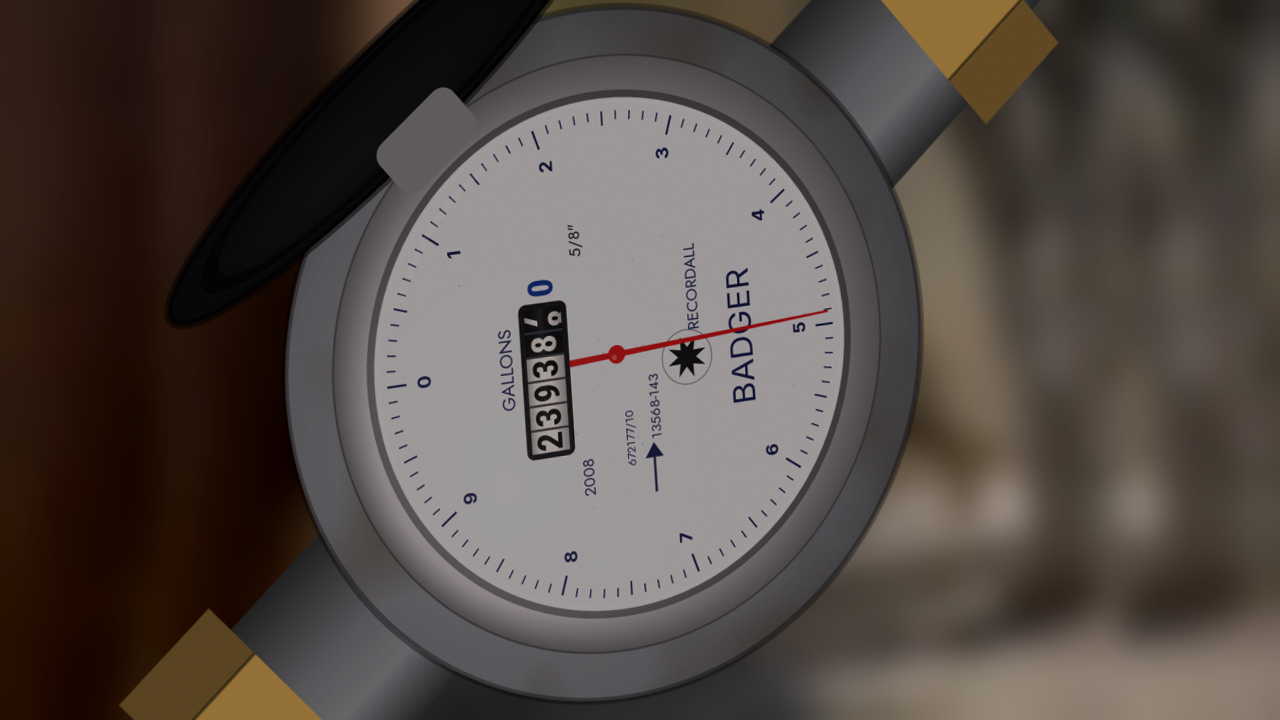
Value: 2393874.9 gal
